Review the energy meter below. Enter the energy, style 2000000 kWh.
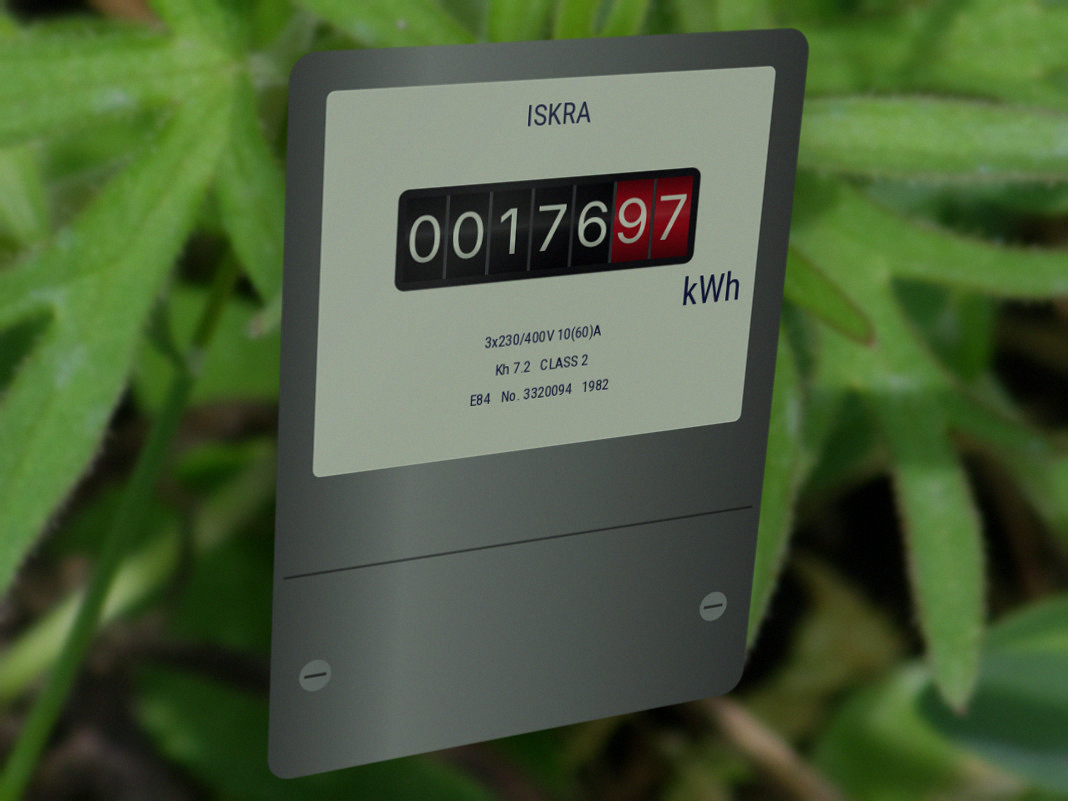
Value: 176.97 kWh
